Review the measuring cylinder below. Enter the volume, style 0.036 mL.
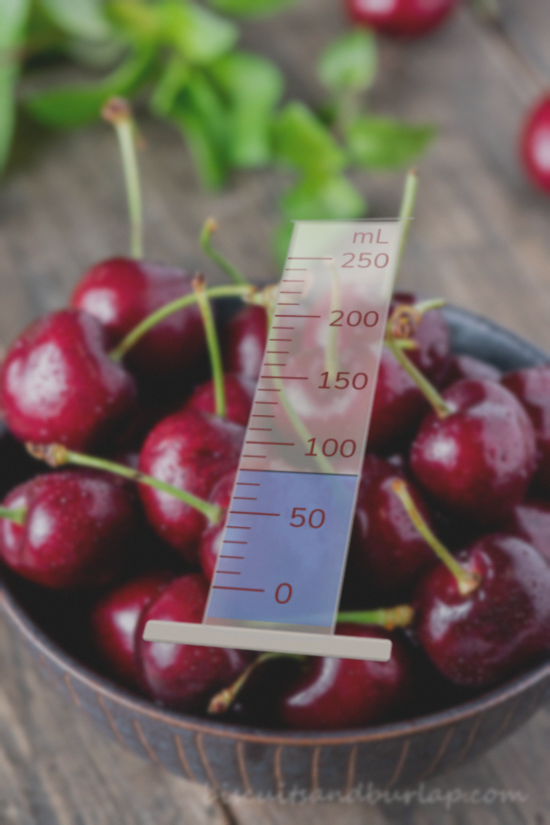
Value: 80 mL
